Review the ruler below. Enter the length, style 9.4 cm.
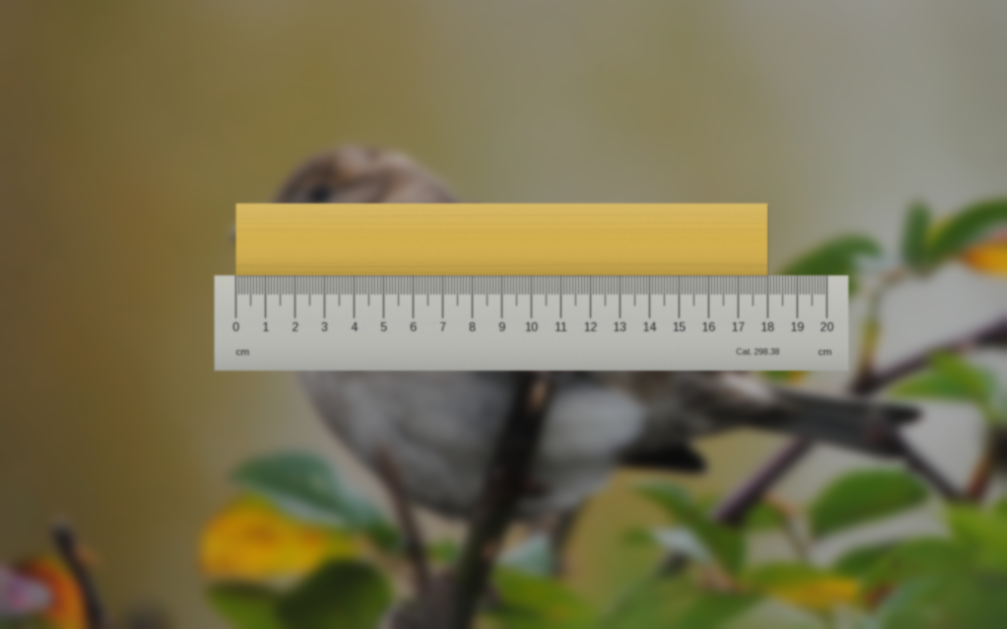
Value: 18 cm
